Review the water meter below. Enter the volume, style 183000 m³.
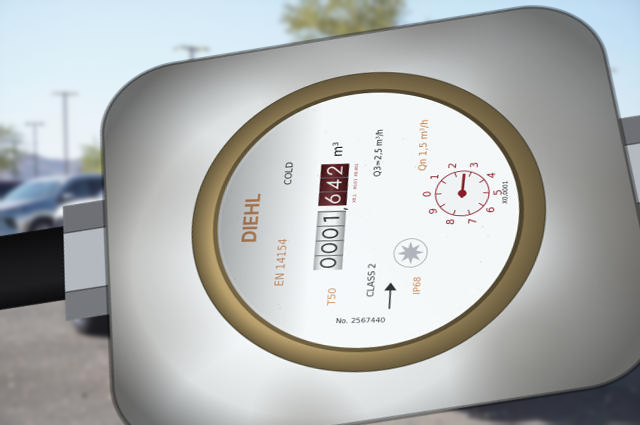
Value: 1.6422 m³
